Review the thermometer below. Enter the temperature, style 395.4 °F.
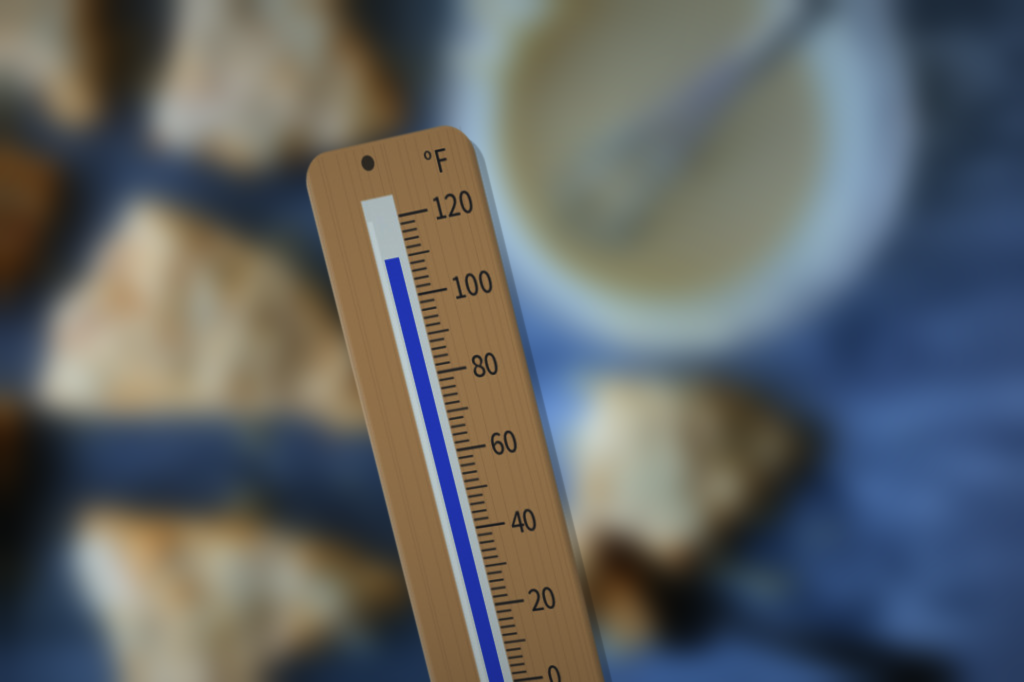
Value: 110 °F
